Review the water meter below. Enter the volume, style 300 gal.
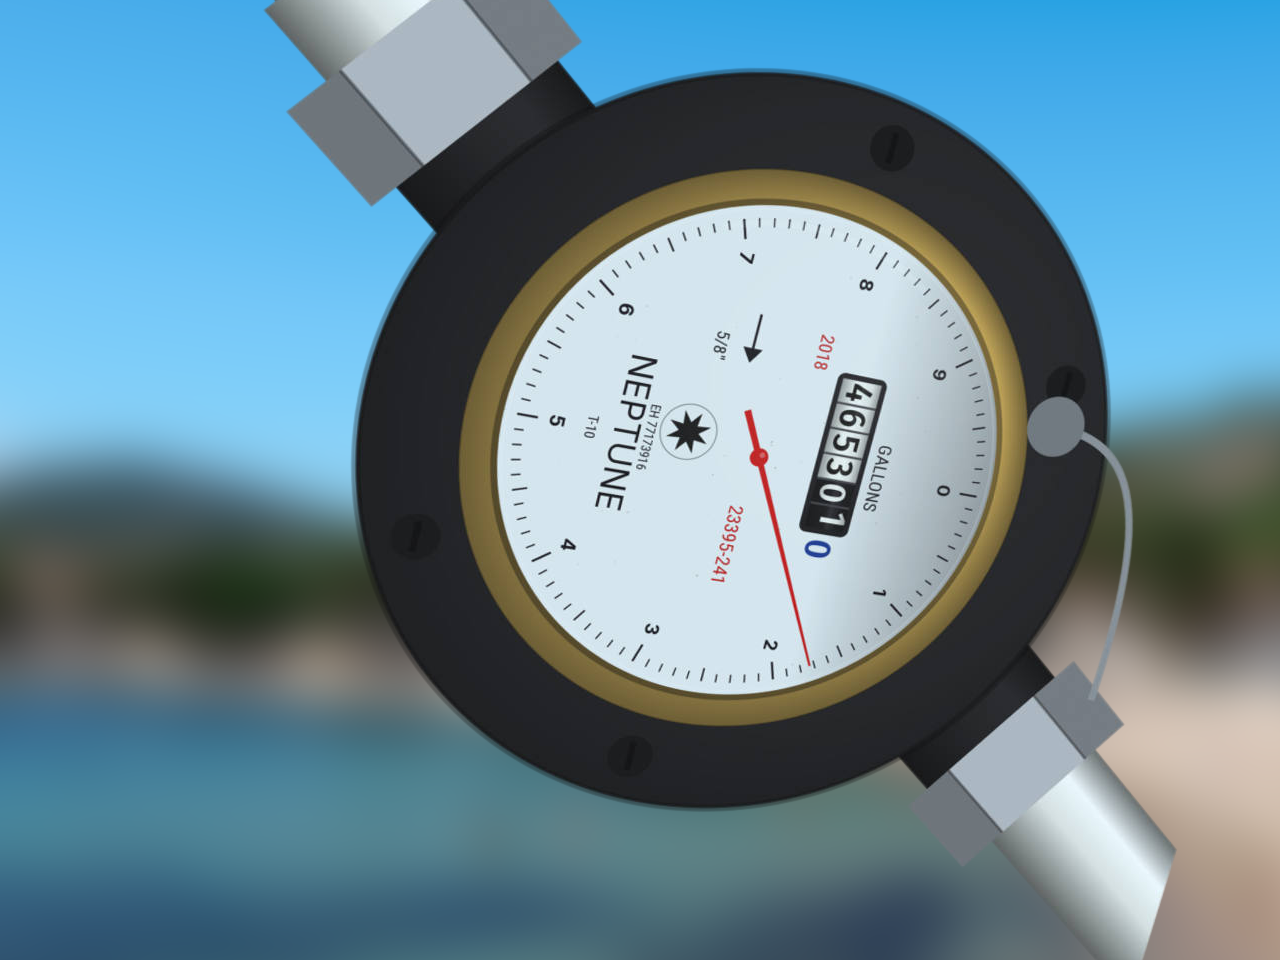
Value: 4653011.7 gal
